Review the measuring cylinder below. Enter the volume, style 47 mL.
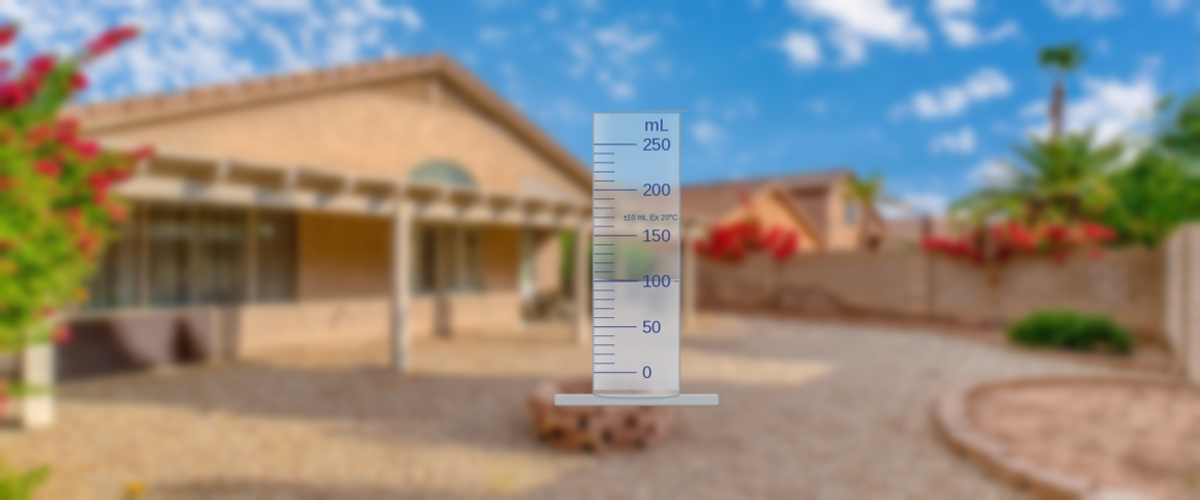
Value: 100 mL
